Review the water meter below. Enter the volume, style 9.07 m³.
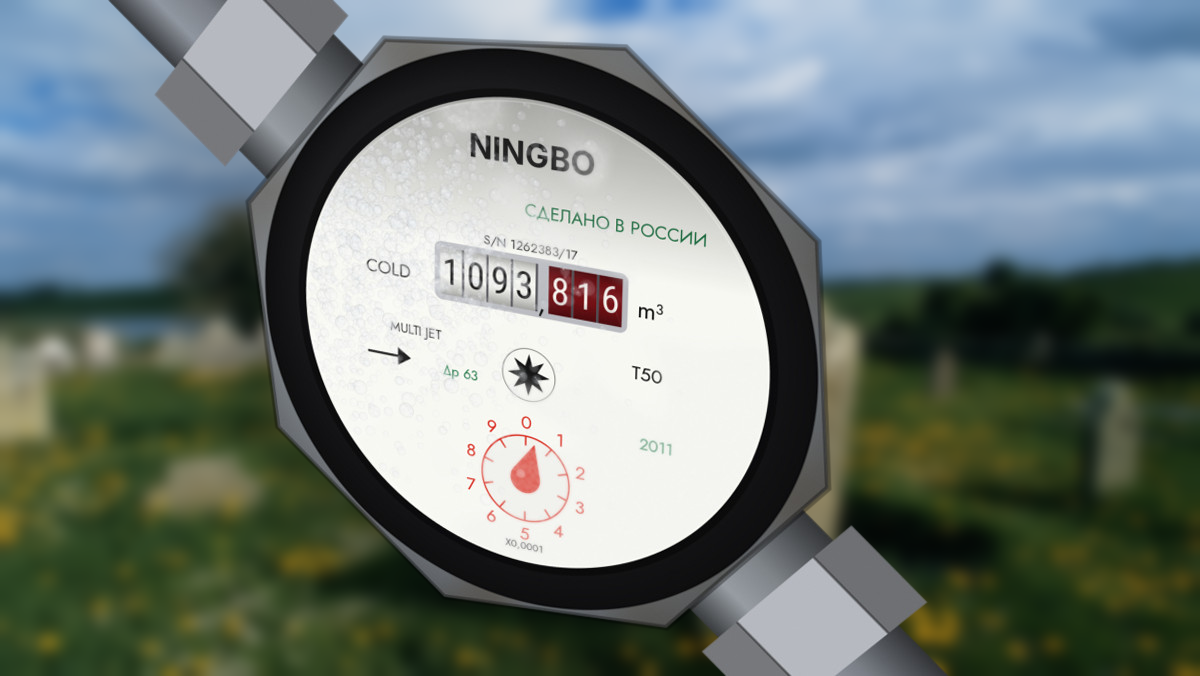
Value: 1093.8160 m³
